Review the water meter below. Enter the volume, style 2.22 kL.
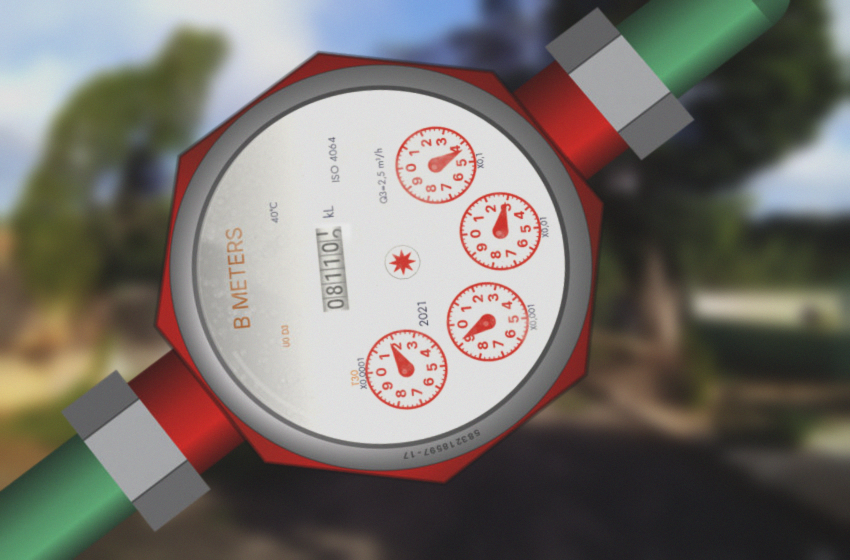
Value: 81101.4291 kL
